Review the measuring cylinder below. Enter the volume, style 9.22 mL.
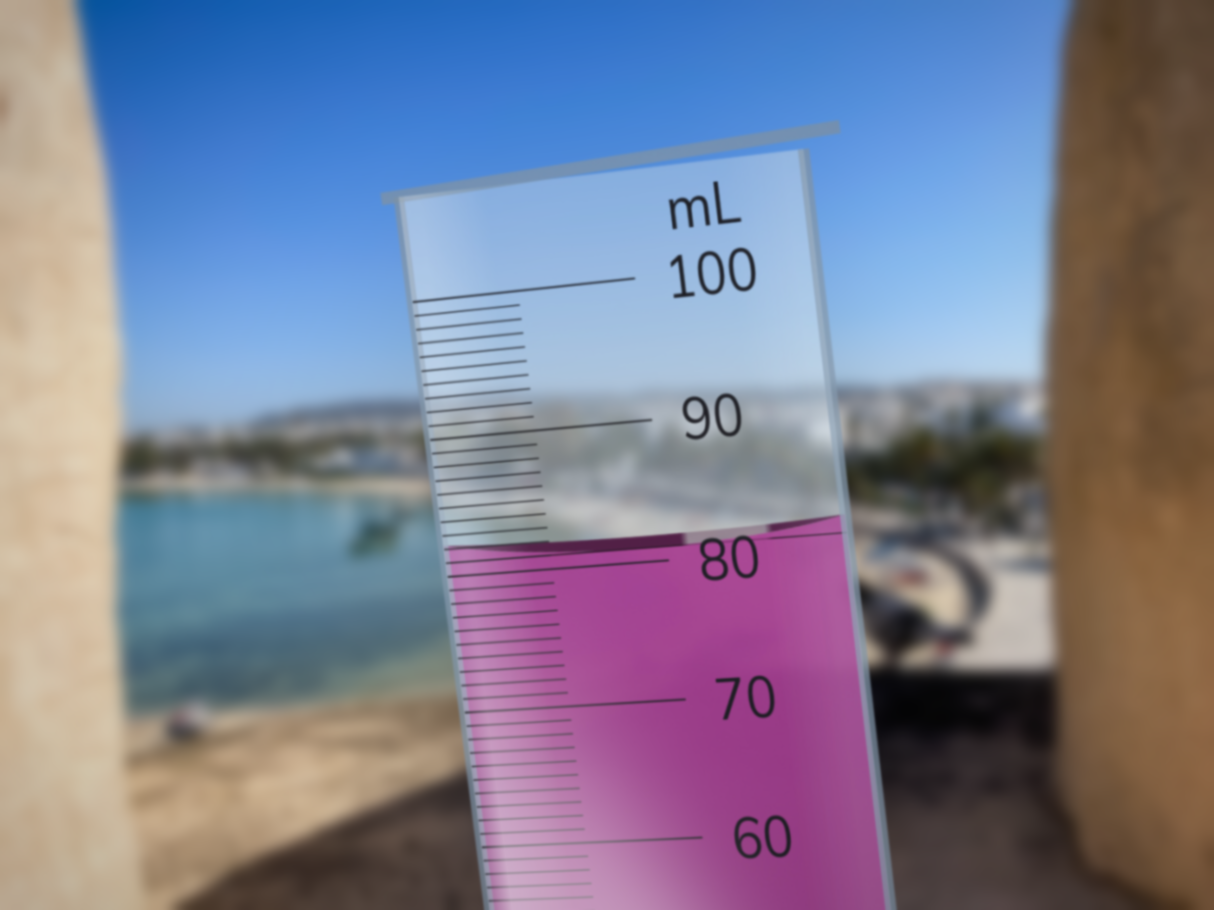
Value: 81 mL
